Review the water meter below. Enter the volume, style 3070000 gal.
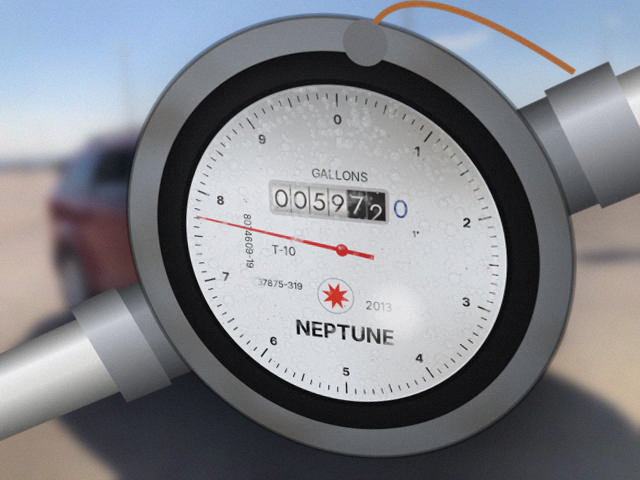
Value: 59717.7 gal
